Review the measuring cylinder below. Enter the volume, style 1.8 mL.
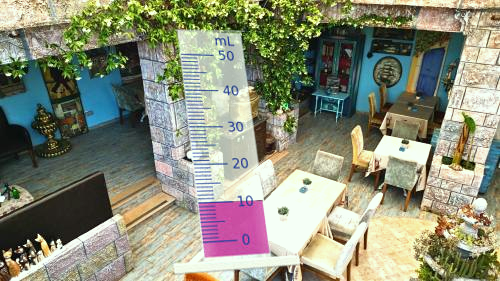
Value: 10 mL
